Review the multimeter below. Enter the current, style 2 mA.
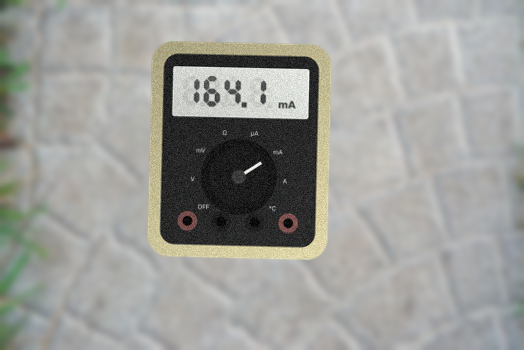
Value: 164.1 mA
